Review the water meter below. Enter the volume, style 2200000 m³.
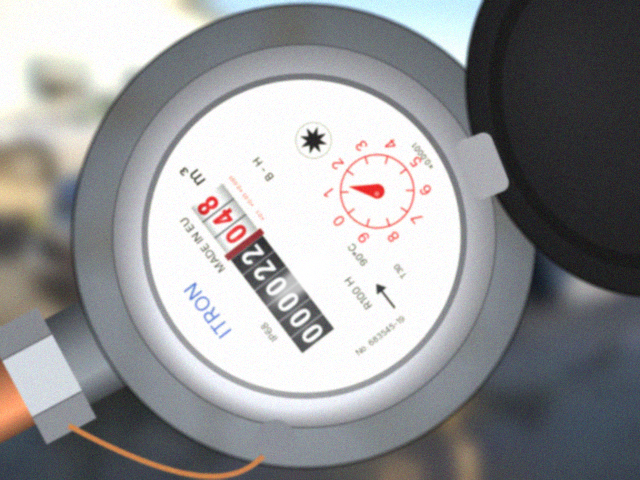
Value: 22.0481 m³
